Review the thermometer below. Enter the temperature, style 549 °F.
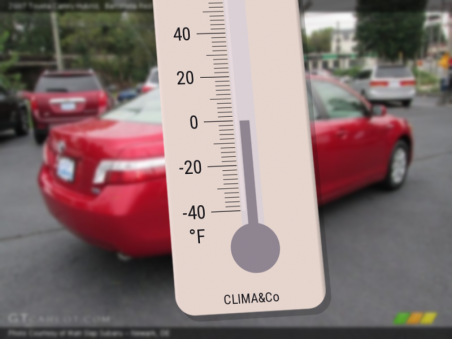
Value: 0 °F
